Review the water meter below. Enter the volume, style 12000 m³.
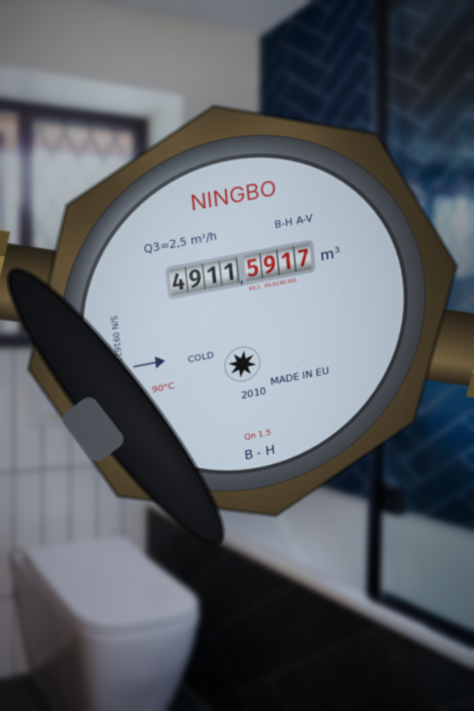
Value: 4911.5917 m³
